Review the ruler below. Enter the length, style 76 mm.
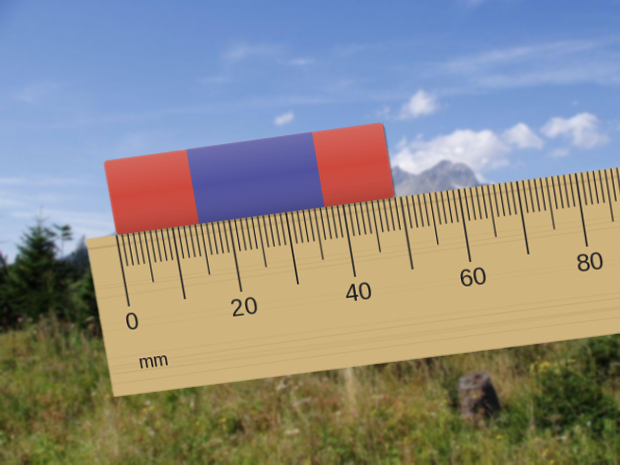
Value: 49 mm
